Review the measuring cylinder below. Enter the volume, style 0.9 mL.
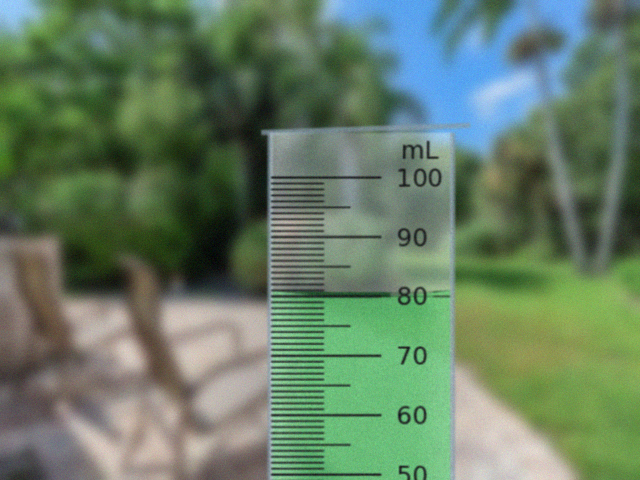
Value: 80 mL
